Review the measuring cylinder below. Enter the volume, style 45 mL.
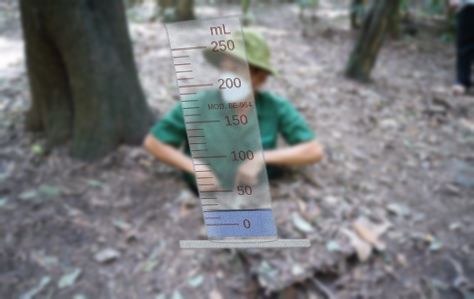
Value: 20 mL
